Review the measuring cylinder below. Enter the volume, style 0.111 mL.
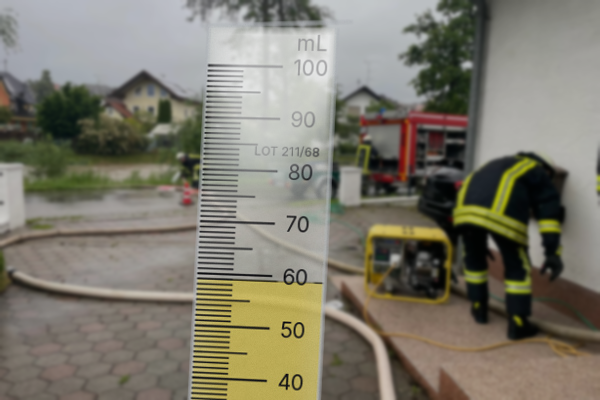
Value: 59 mL
